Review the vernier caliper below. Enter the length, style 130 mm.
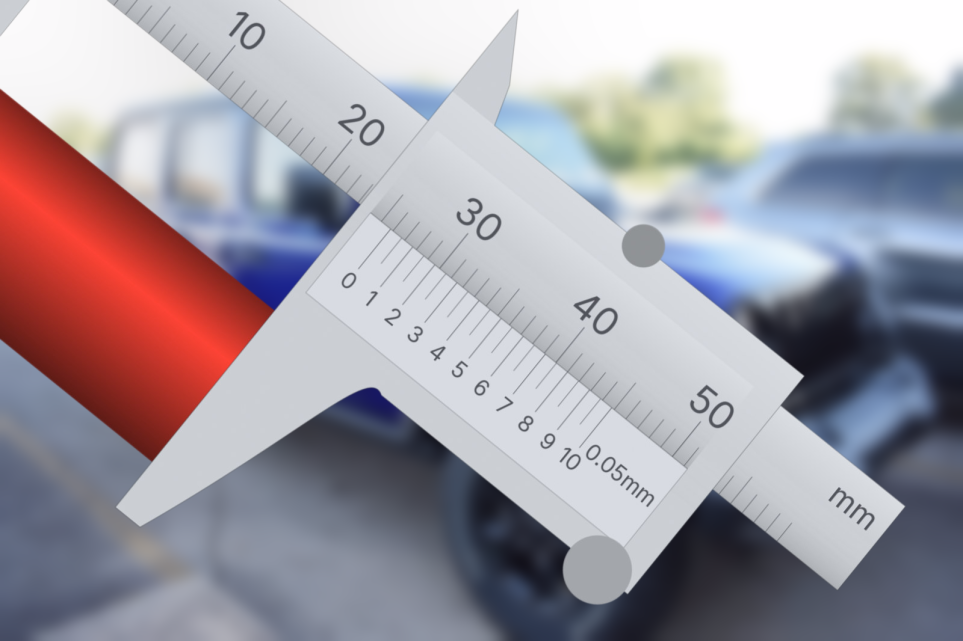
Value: 25.8 mm
